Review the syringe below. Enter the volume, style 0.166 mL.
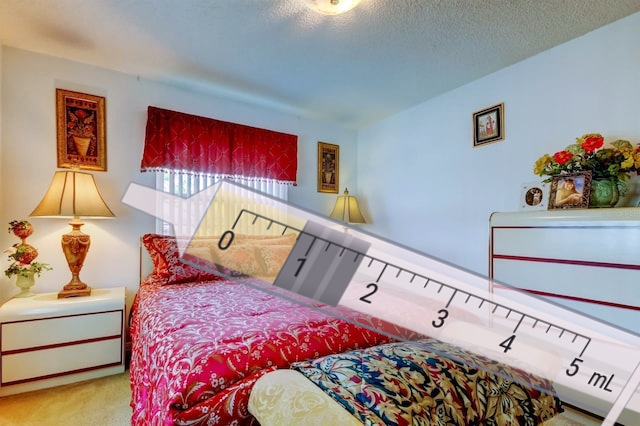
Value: 0.8 mL
